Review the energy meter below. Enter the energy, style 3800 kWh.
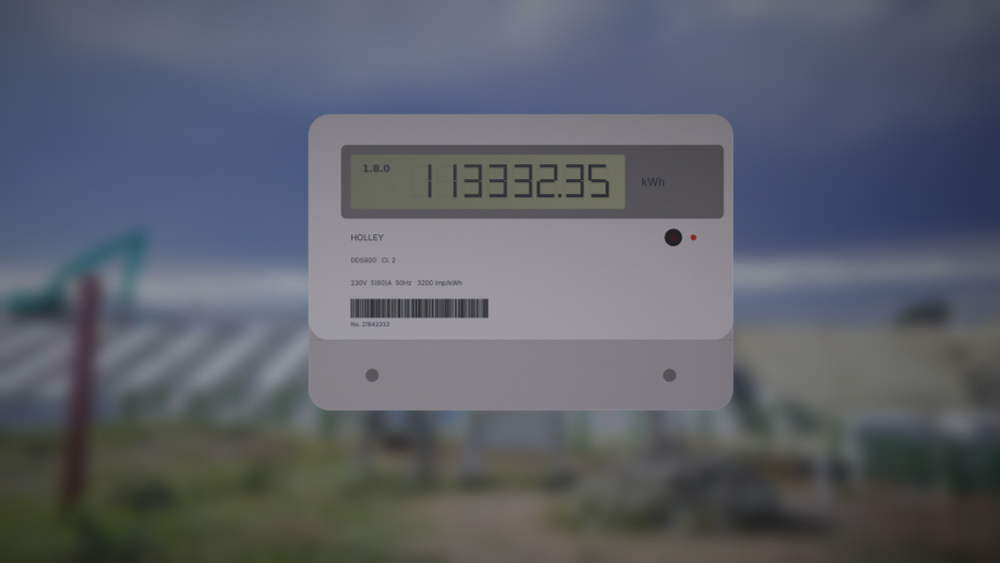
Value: 113332.35 kWh
